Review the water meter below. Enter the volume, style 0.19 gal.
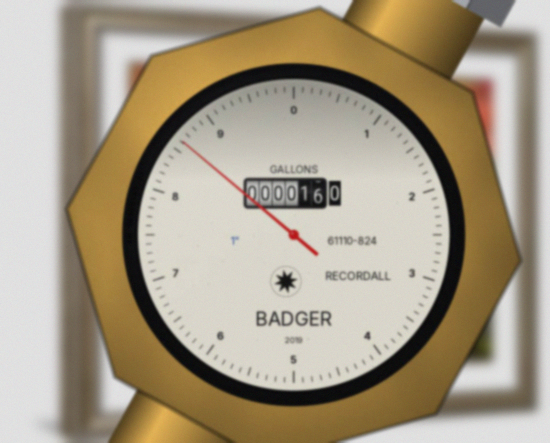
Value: 158.6 gal
